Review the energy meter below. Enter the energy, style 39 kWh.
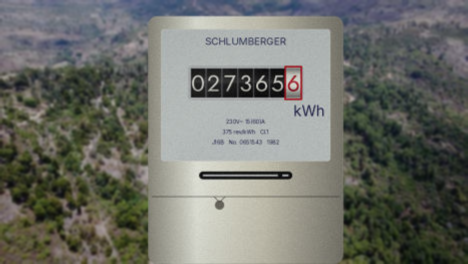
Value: 27365.6 kWh
